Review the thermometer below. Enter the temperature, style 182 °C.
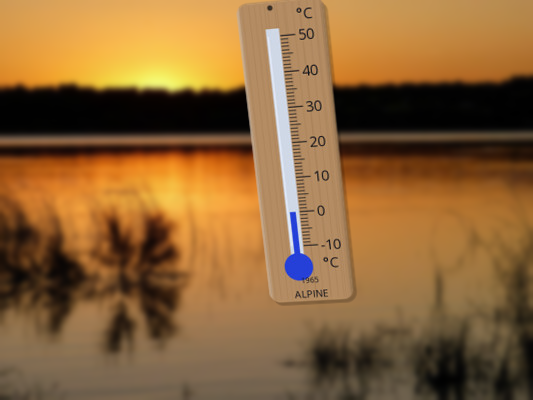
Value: 0 °C
